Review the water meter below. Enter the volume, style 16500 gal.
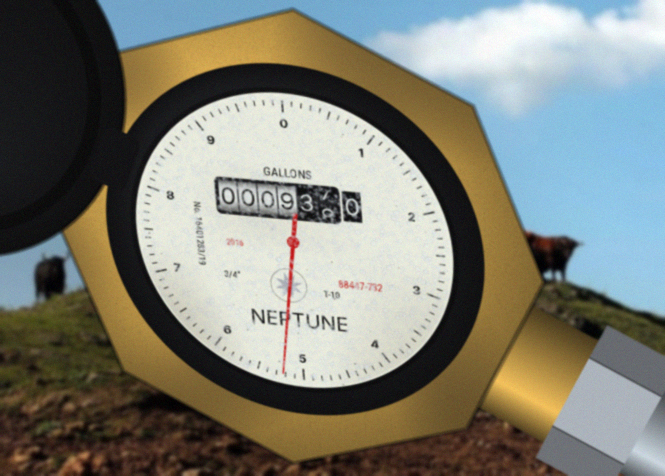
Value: 9375.2 gal
